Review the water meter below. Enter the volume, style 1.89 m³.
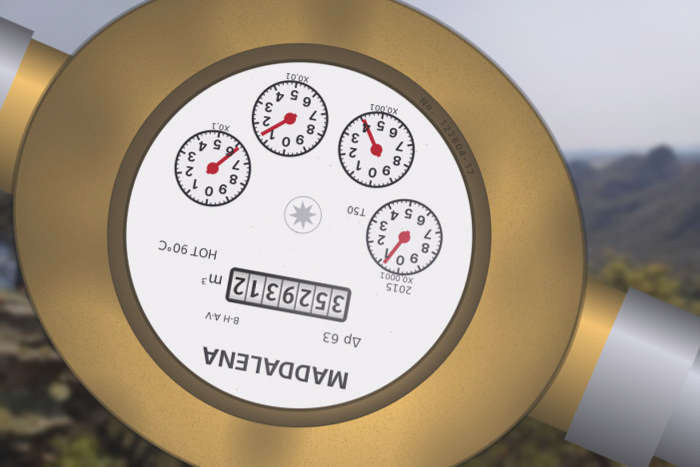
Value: 3529312.6140 m³
